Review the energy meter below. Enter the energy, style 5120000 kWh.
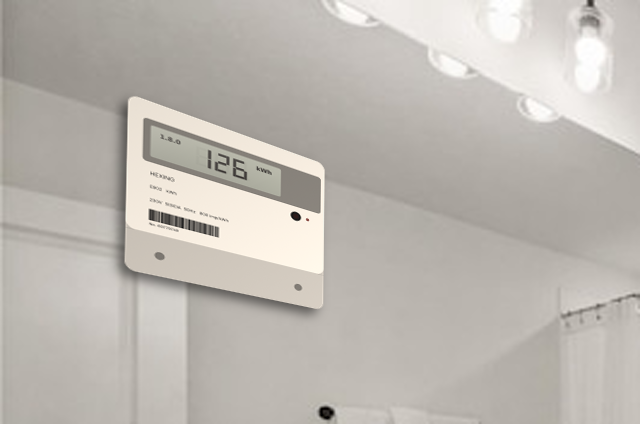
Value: 126 kWh
